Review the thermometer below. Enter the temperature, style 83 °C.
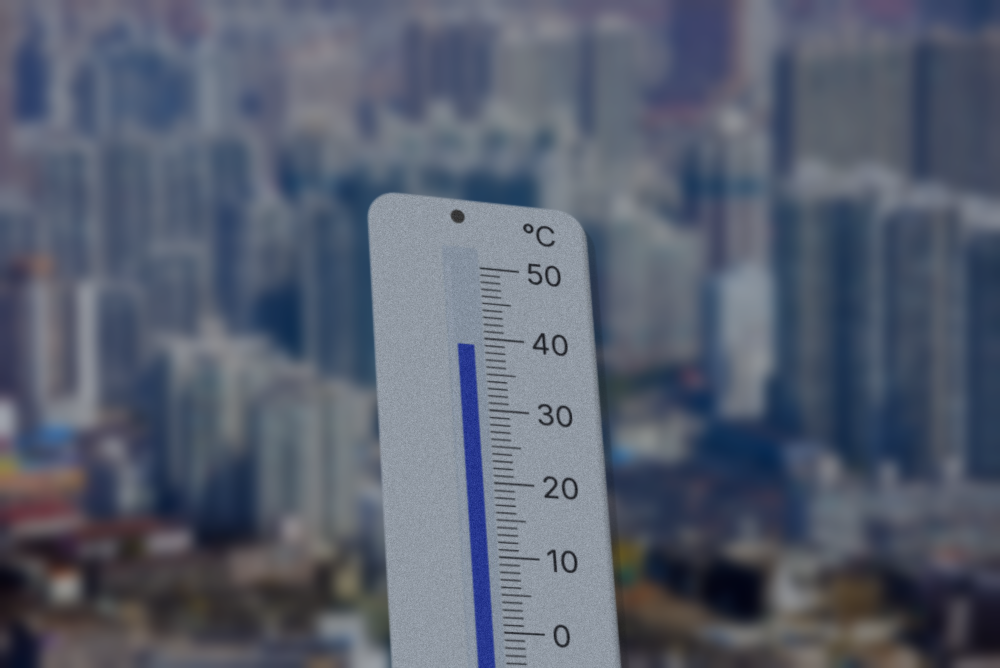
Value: 39 °C
